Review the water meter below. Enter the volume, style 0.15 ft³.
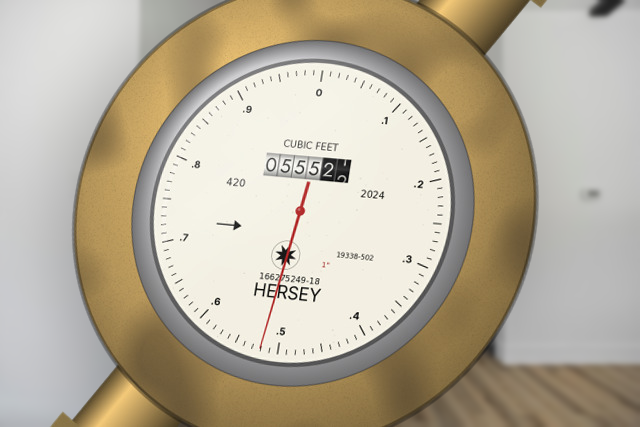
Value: 55521.52 ft³
